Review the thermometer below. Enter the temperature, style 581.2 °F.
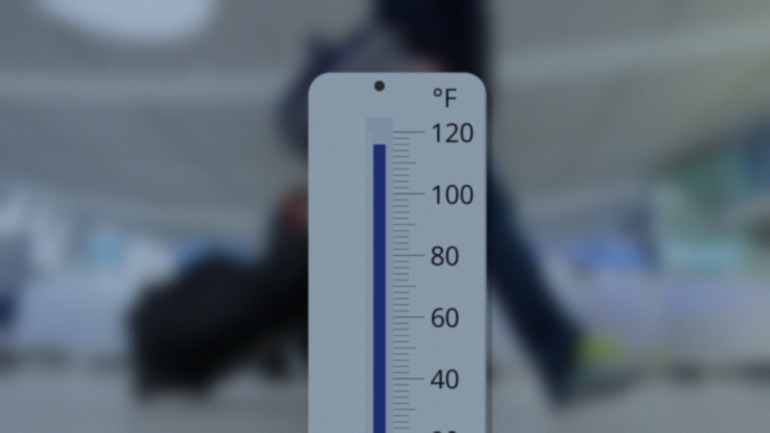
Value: 116 °F
